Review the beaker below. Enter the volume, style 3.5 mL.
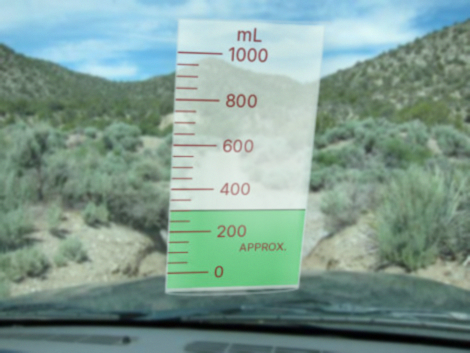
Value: 300 mL
